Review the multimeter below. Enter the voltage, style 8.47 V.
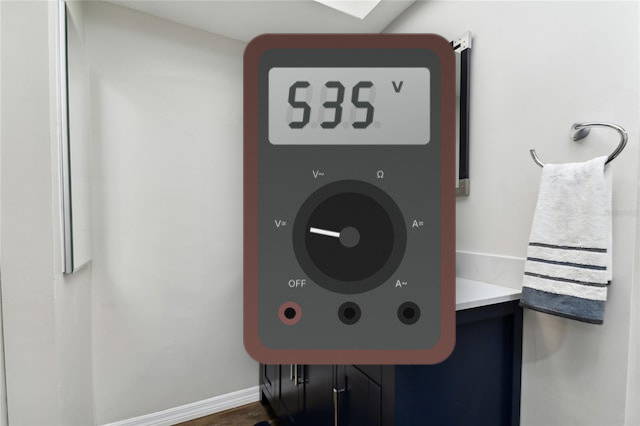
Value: 535 V
